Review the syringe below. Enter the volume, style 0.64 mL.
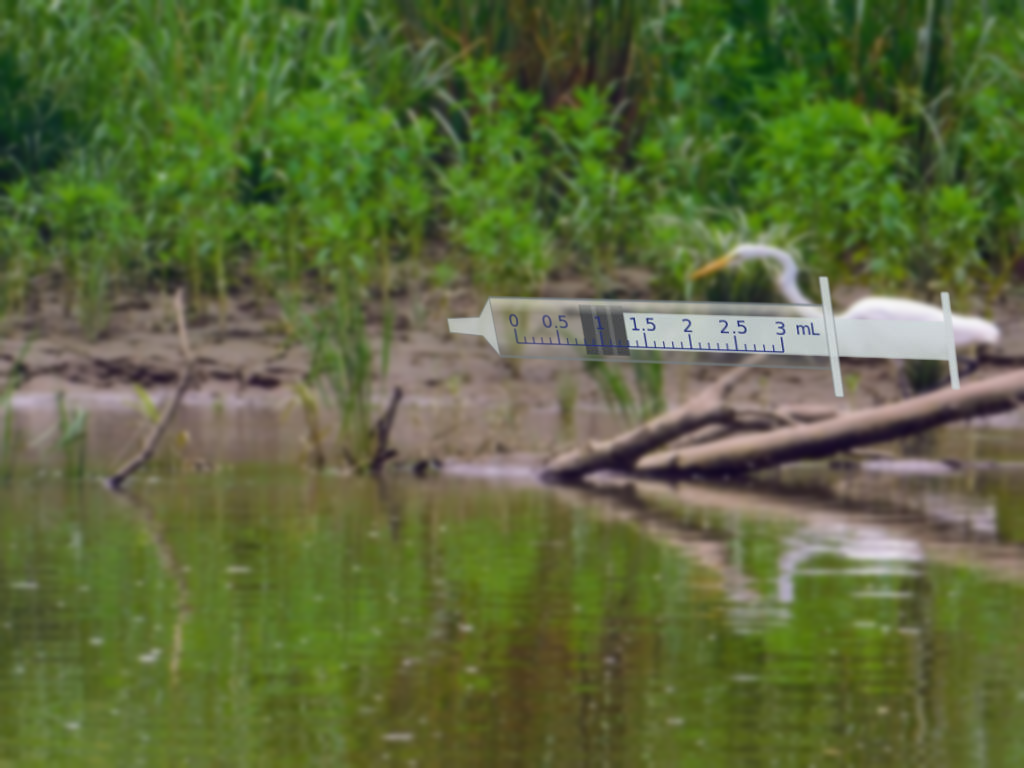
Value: 0.8 mL
